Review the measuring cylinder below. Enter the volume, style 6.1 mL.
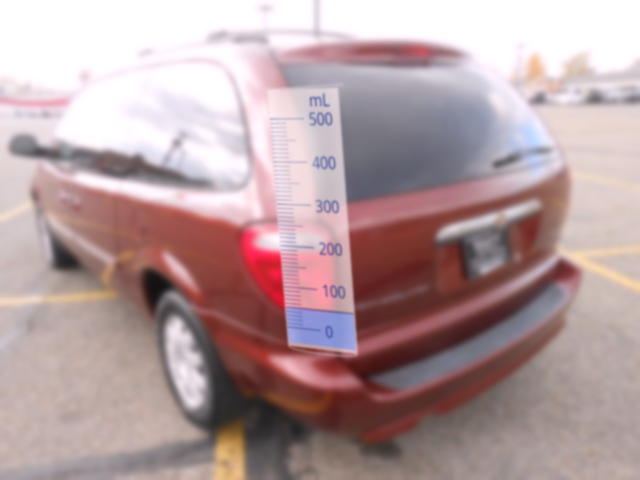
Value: 50 mL
